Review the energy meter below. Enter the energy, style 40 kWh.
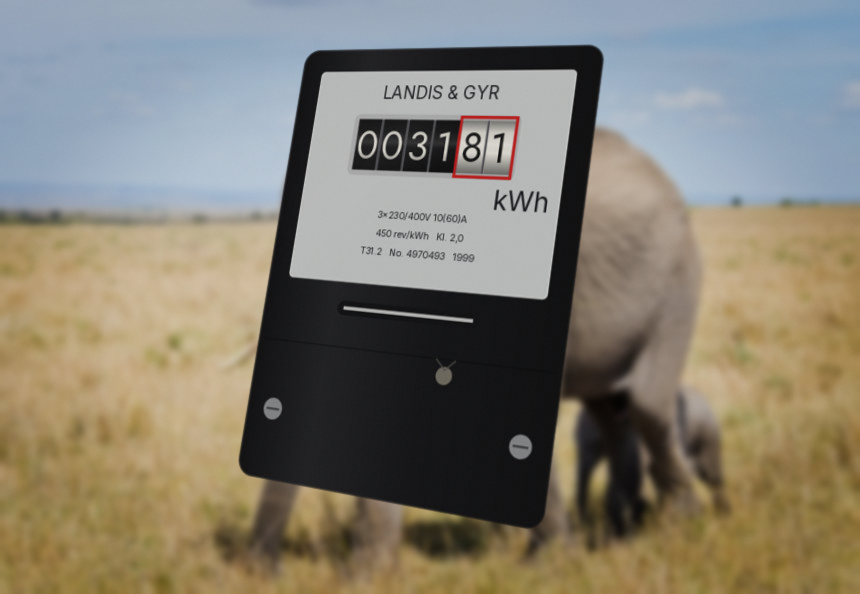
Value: 31.81 kWh
